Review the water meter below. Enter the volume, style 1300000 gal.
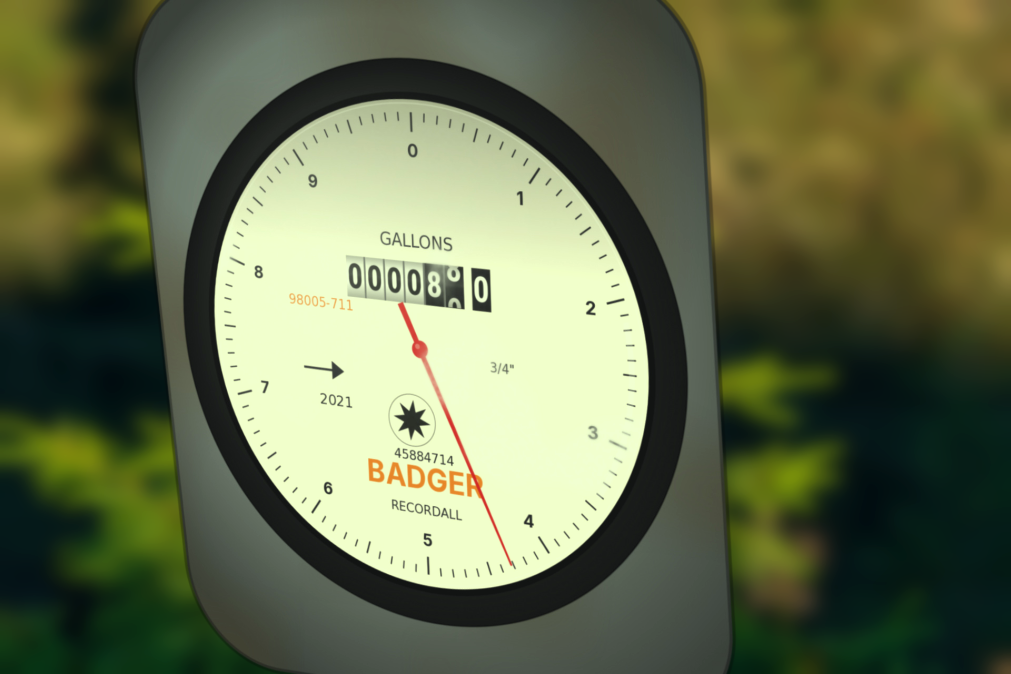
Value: 884.3 gal
